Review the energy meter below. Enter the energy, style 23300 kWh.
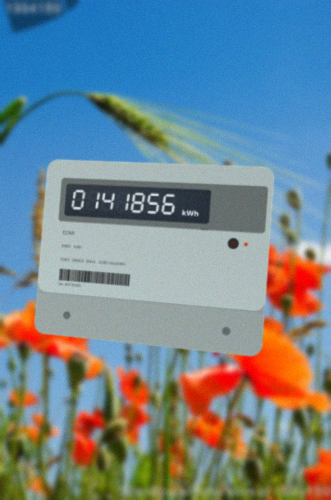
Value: 141856 kWh
